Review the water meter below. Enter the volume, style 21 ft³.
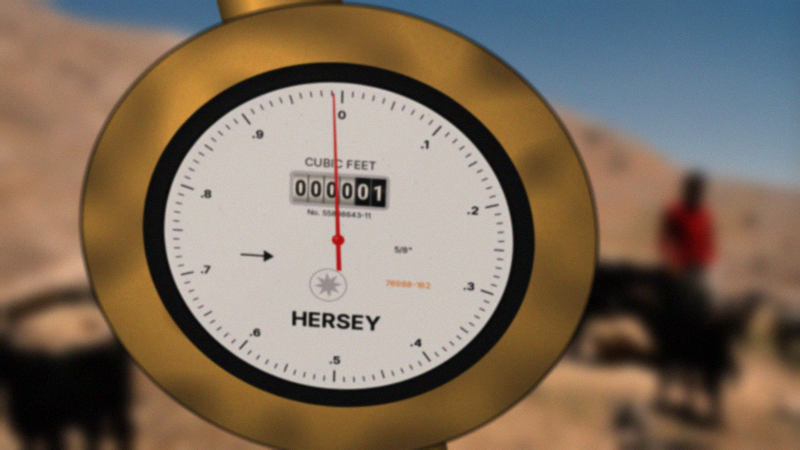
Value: 0.99 ft³
